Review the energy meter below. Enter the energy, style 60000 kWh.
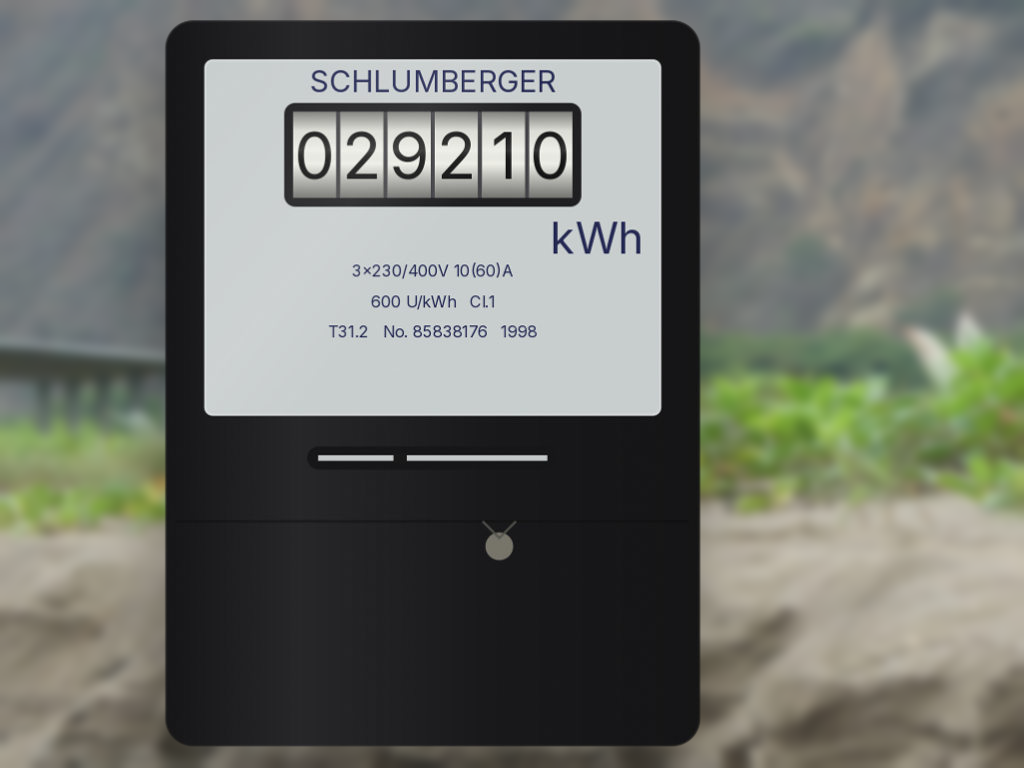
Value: 29210 kWh
